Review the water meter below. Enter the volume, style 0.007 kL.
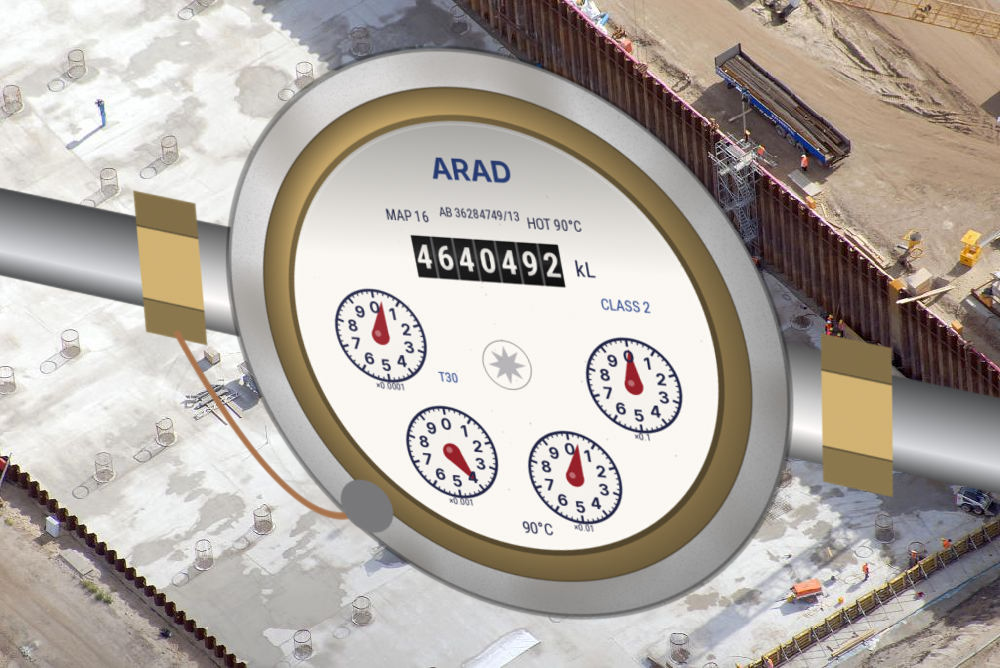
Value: 4640492.0040 kL
